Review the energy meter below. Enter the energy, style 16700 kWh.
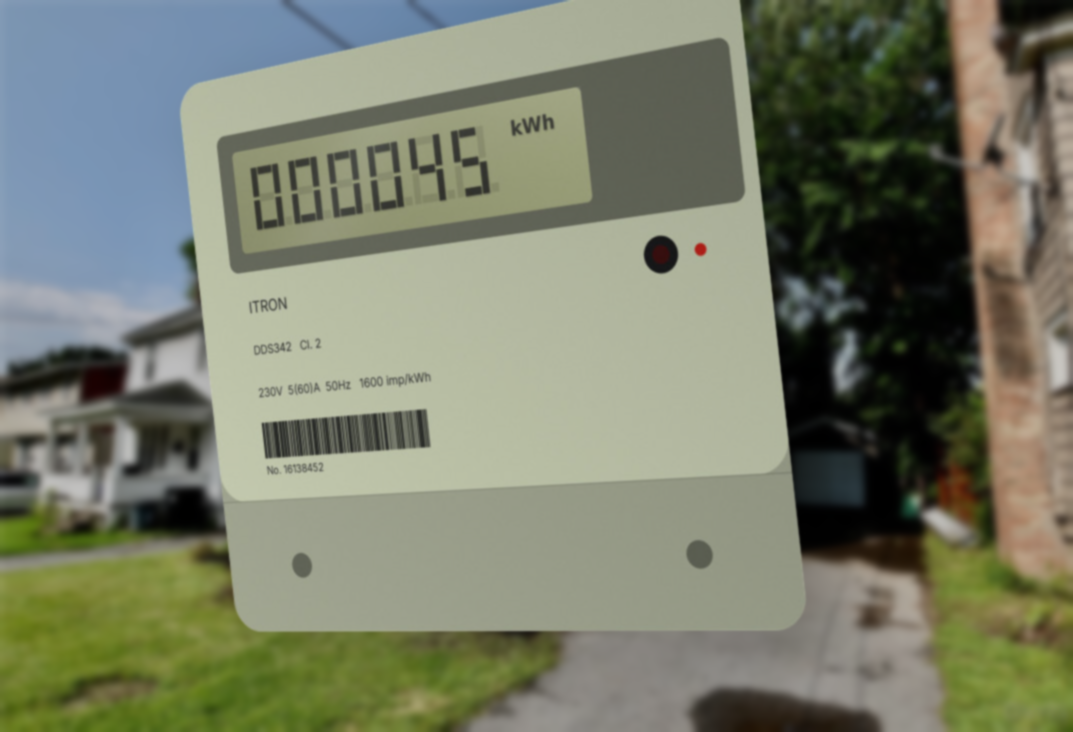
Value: 45 kWh
